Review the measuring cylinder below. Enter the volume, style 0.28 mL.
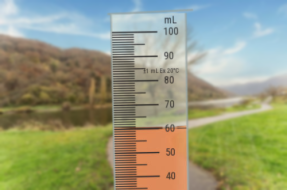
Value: 60 mL
